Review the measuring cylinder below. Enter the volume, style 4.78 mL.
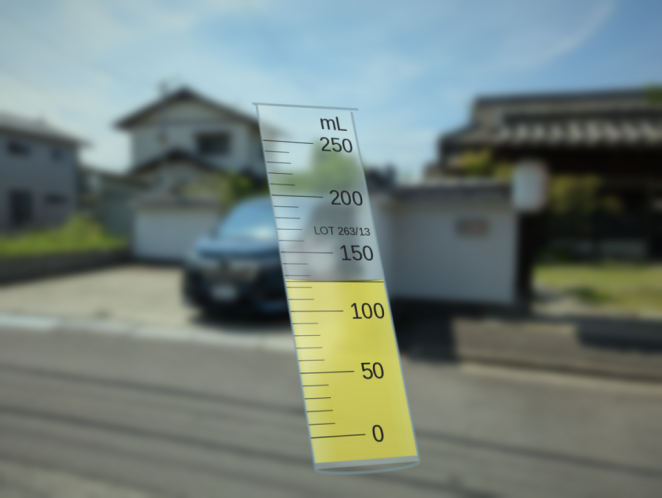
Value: 125 mL
